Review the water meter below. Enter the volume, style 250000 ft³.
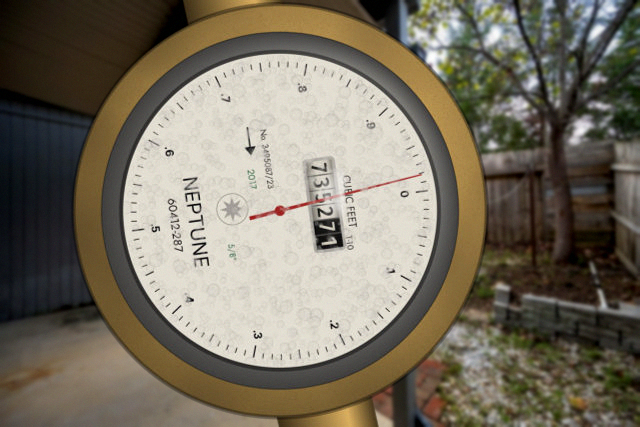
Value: 735270.98 ft³
